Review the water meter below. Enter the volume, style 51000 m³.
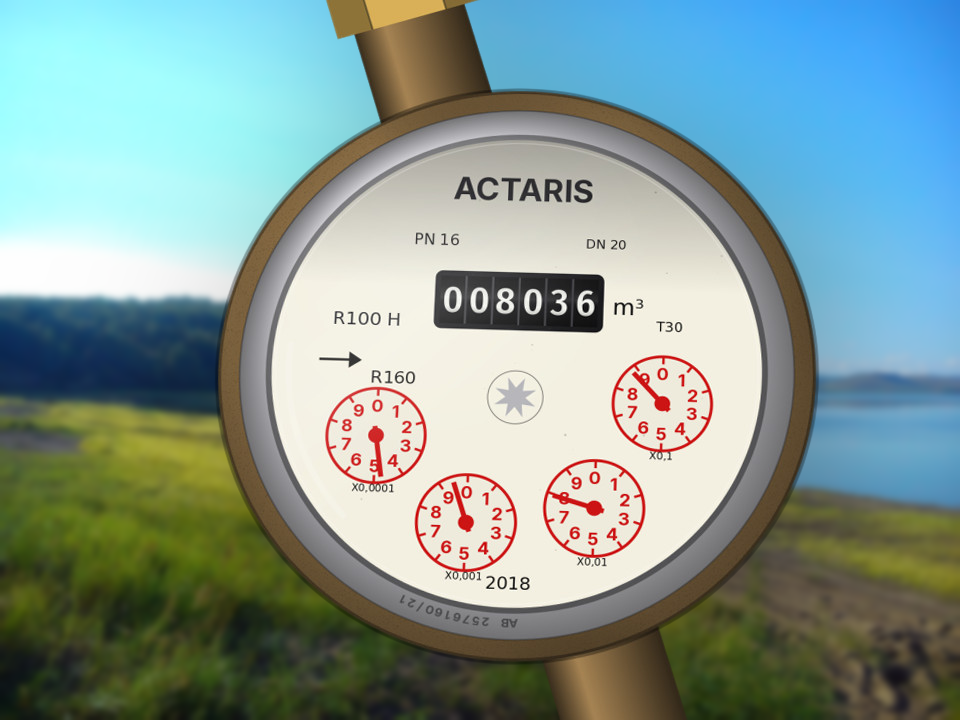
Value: 8036.8794 m³
